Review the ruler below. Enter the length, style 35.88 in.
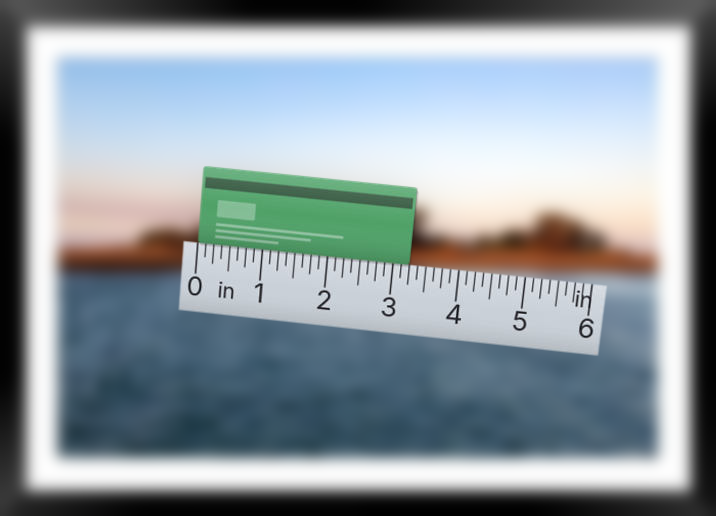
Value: 3.25 in
